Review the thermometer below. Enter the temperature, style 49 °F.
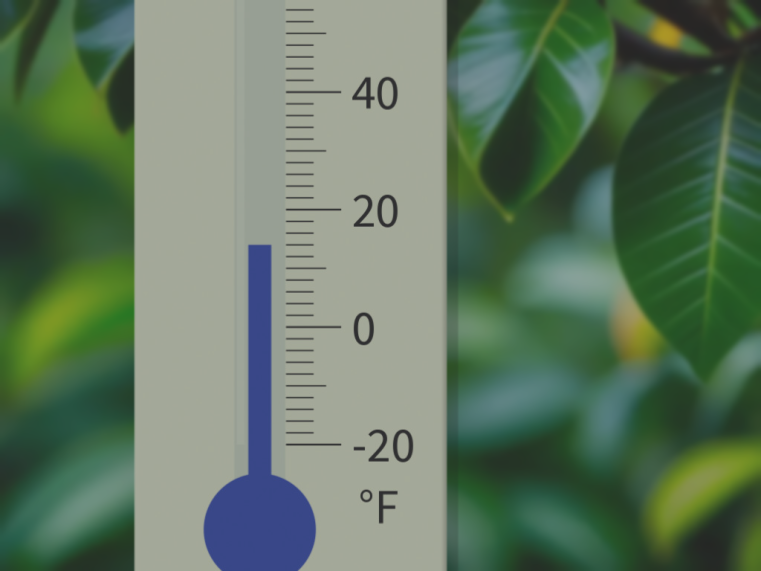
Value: 14 °F
